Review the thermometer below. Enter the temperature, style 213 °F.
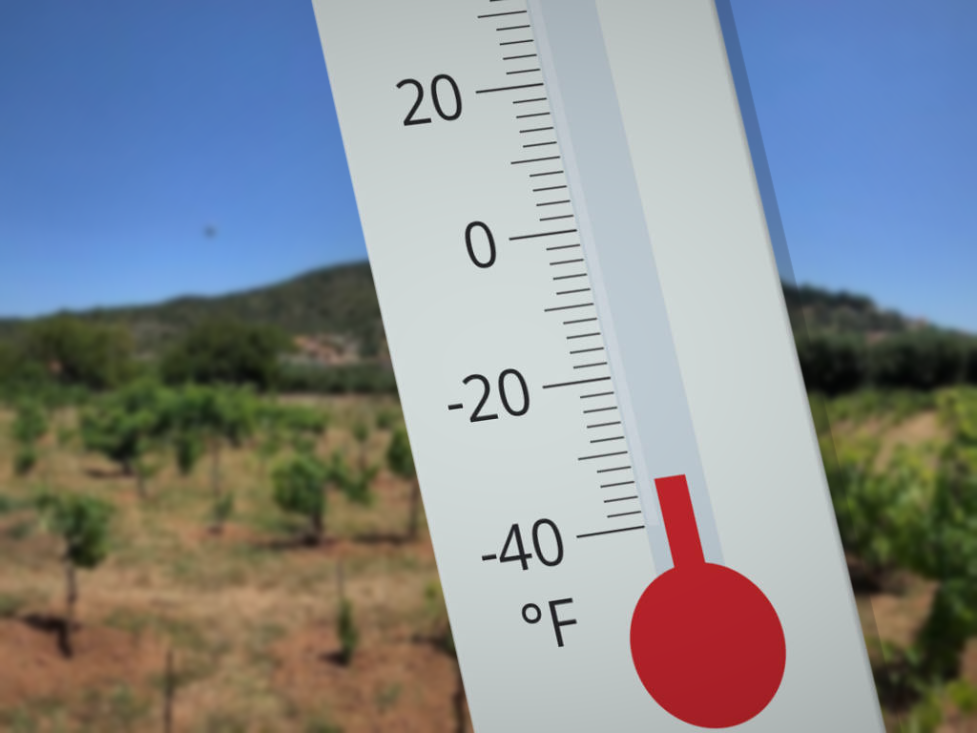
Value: -34 °F
